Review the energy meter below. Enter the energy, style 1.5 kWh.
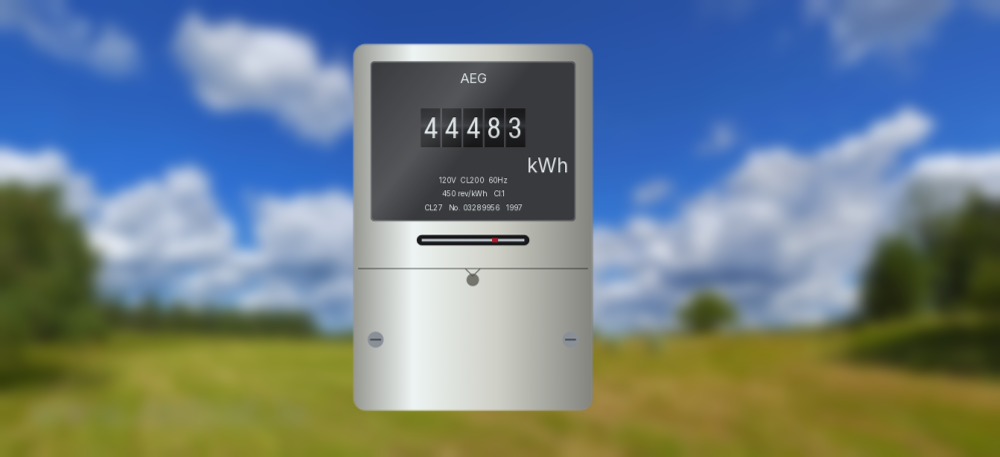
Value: 44483 kWh
